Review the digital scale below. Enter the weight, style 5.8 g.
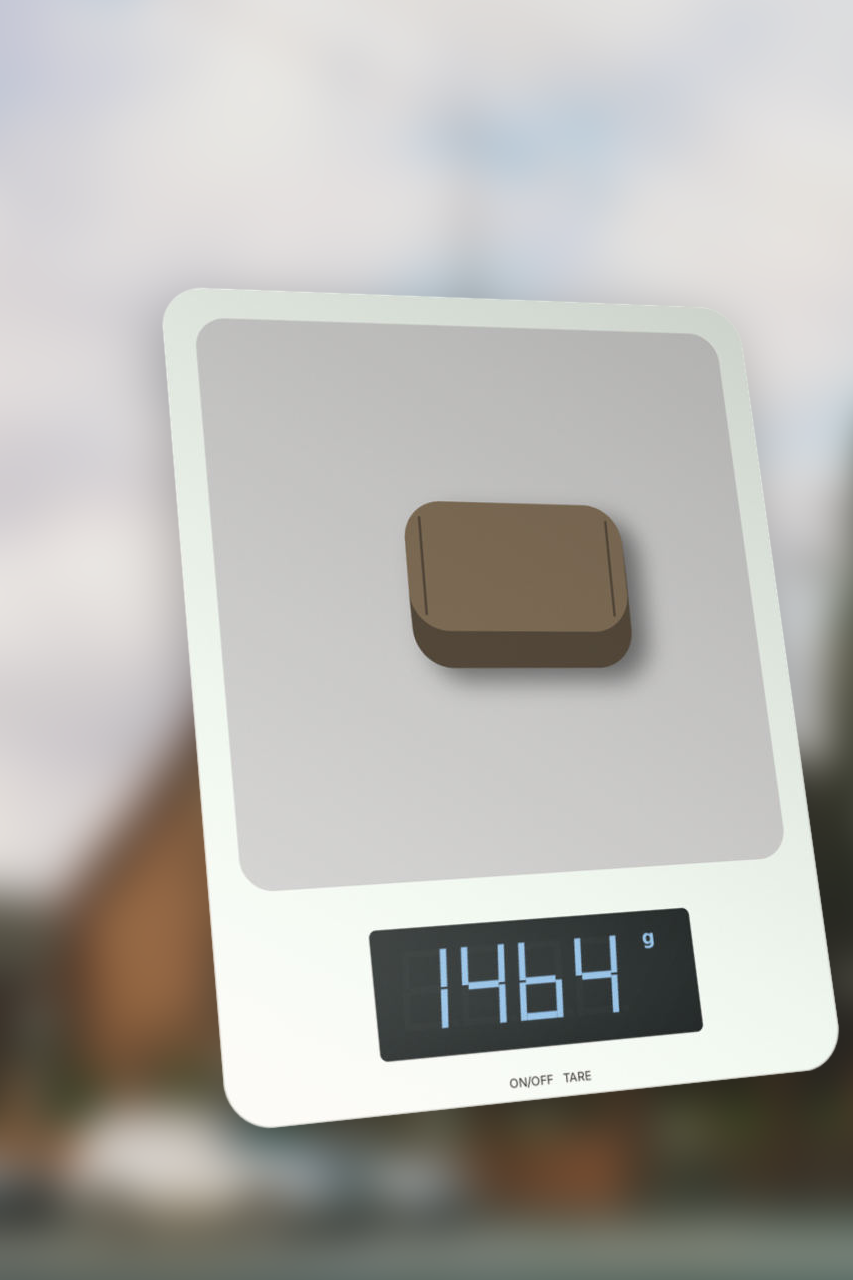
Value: 1464 g
